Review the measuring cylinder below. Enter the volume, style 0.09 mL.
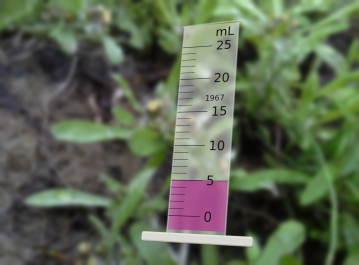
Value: 5 mL
